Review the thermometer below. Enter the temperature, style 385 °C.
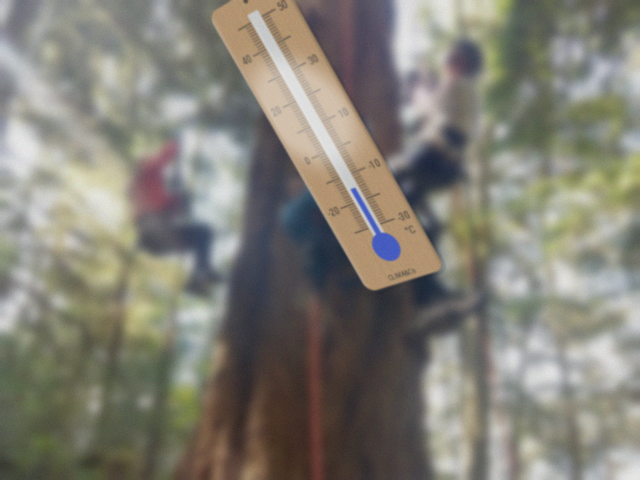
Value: -15 °C
